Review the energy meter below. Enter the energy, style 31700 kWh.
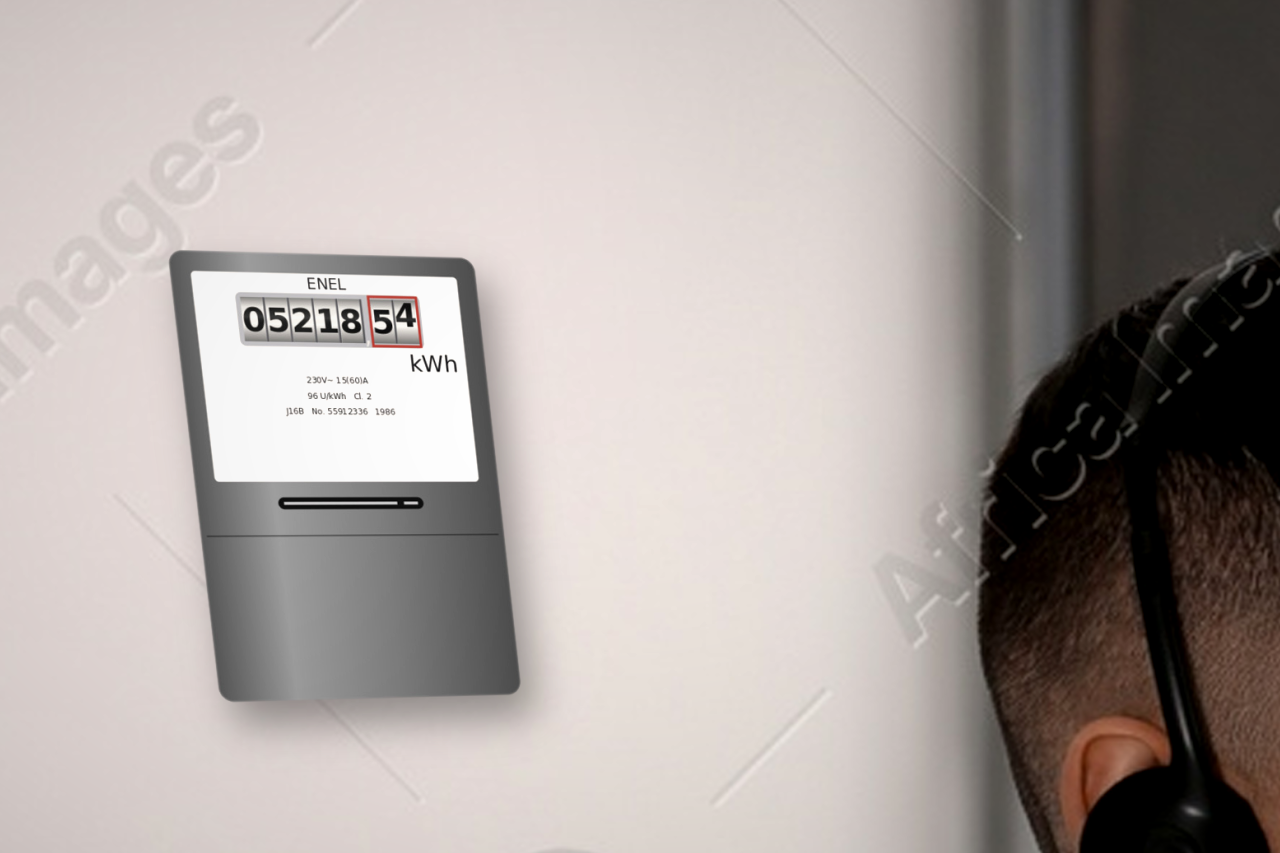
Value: 5218.54 kWh
